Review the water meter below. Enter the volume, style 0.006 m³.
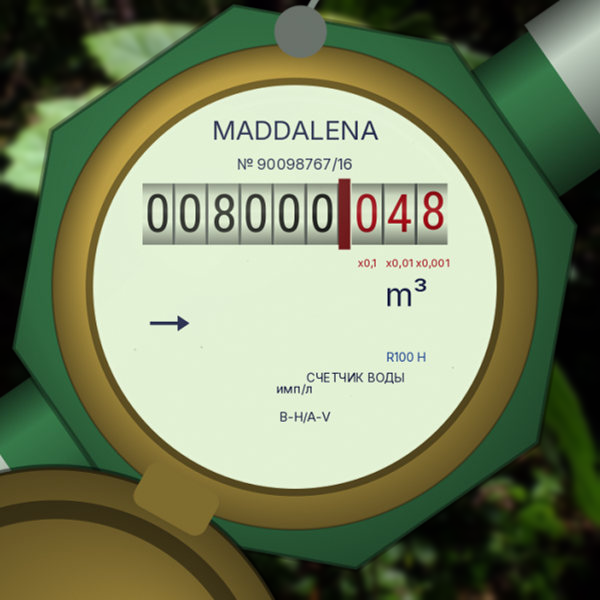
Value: 8000.048 m³
